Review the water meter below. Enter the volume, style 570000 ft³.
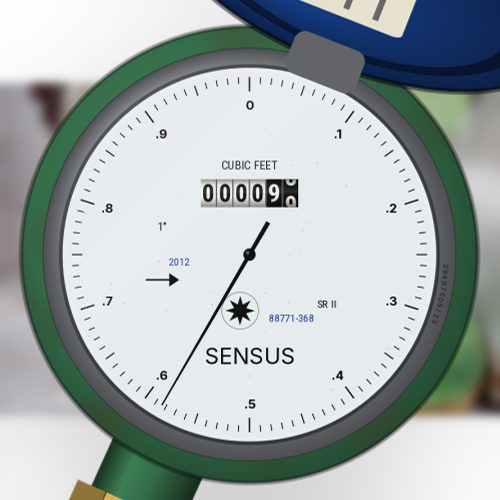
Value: 98.58 ft³
